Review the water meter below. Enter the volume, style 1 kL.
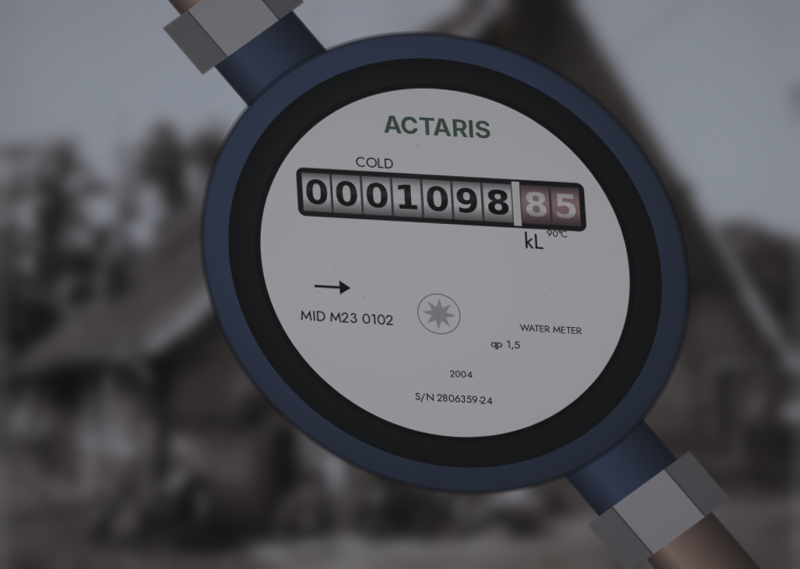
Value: 1098.85 kL
